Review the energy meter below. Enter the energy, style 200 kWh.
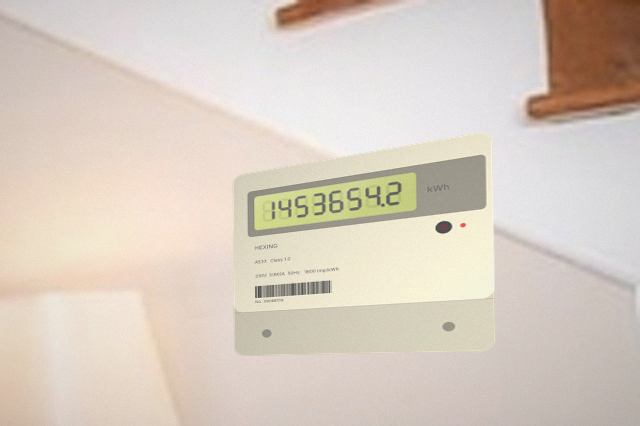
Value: 1453654.2 kWh
